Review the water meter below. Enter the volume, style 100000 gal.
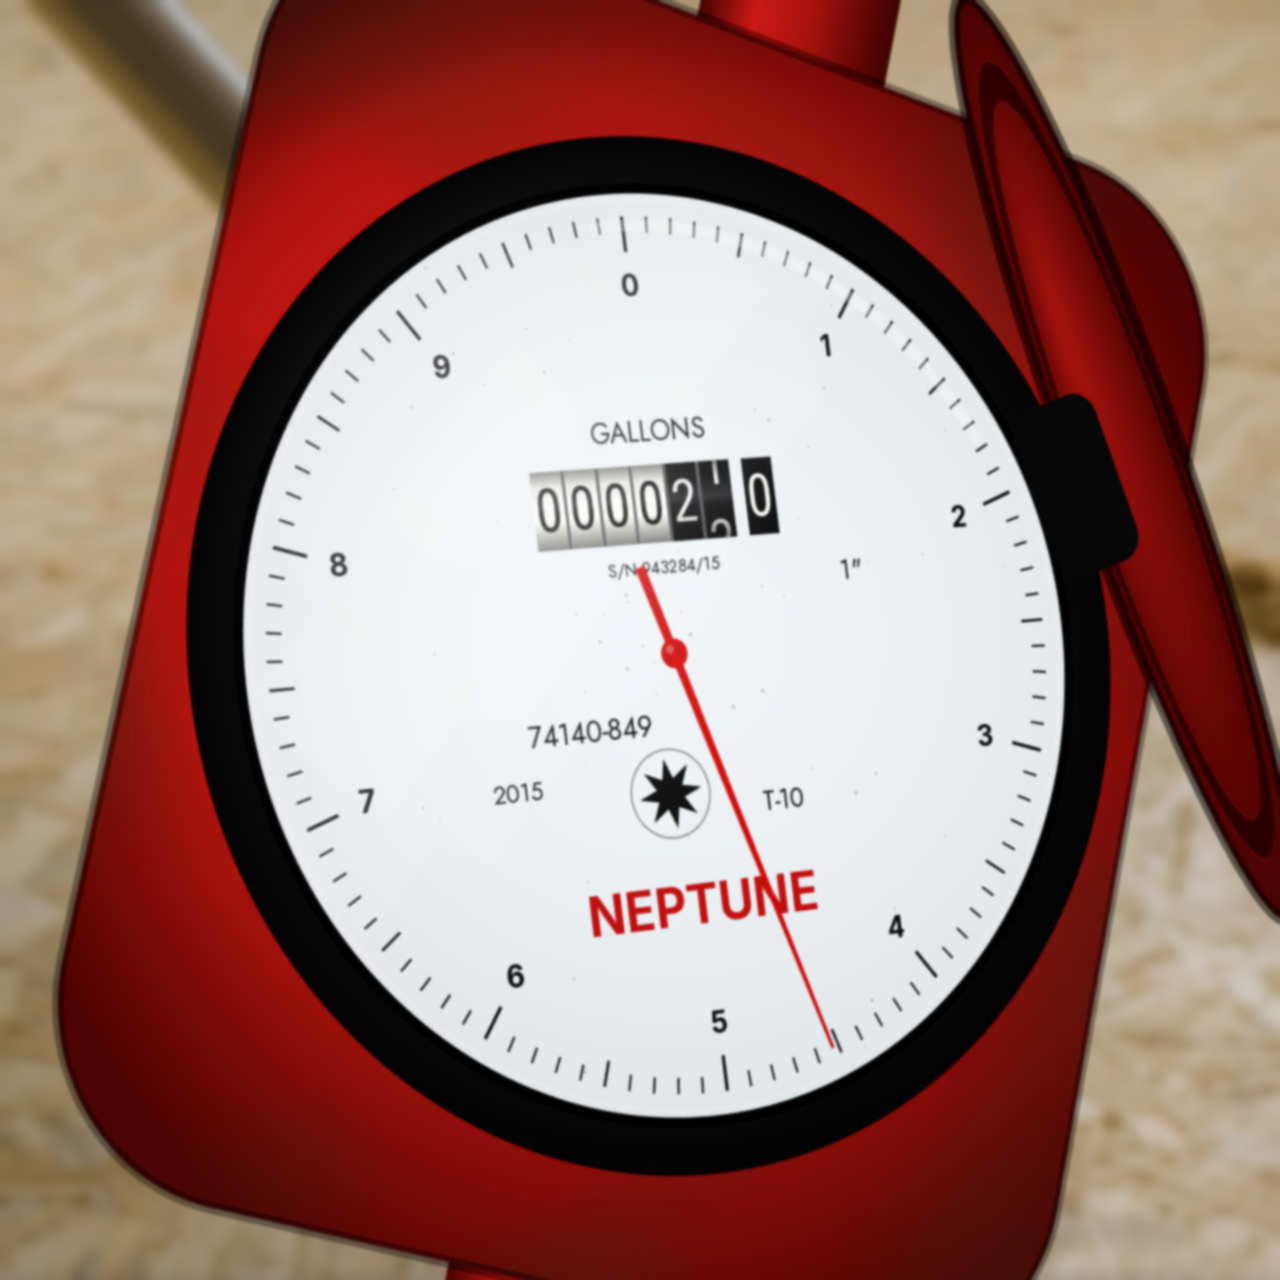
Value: 214.5 gal
